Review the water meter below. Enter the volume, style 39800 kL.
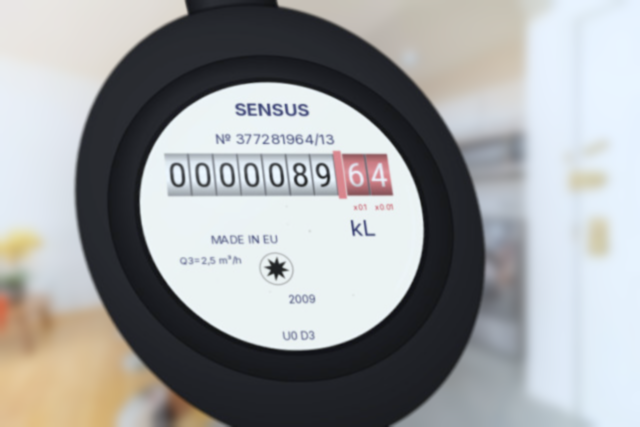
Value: 89.64 kL
